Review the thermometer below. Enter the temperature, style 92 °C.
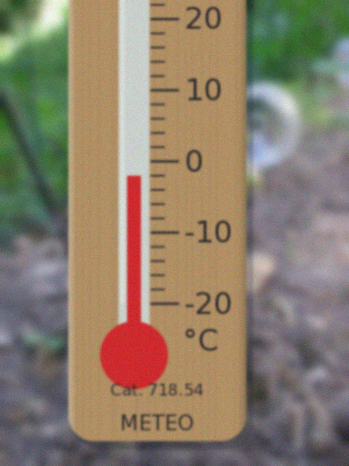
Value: -2 °C
